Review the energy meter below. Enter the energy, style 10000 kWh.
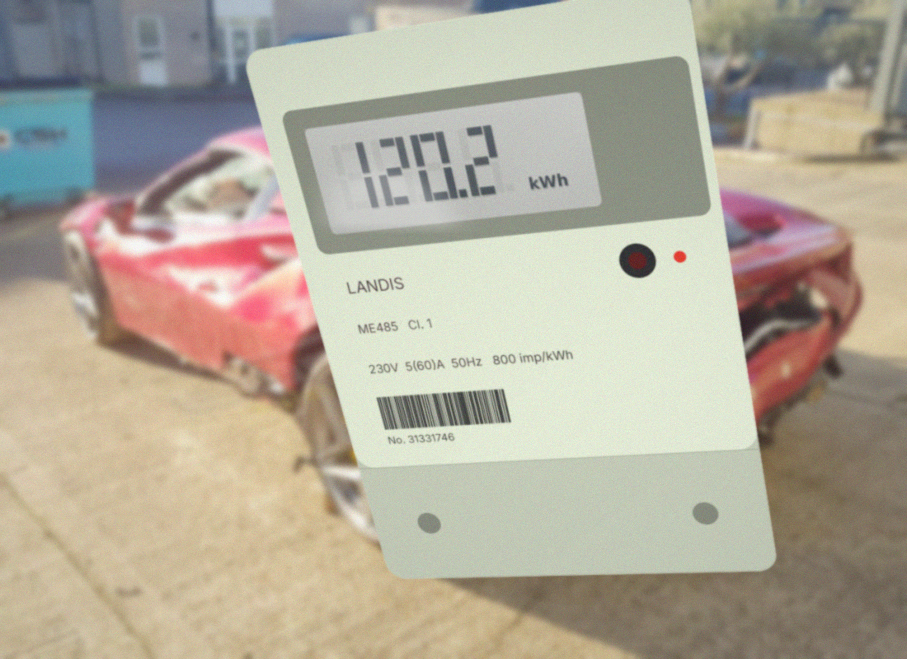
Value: 120.2 kWh
